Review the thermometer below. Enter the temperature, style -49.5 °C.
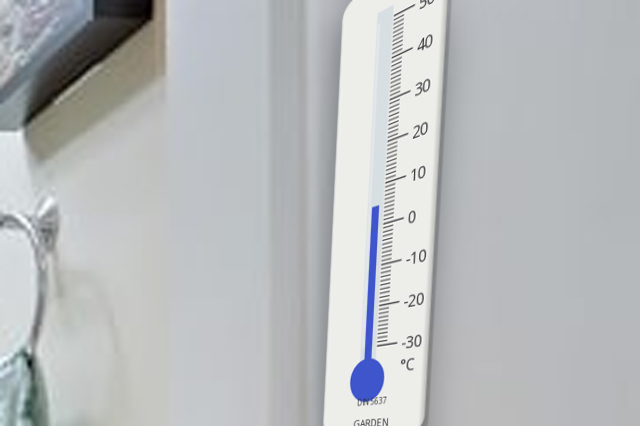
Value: 5 °C
